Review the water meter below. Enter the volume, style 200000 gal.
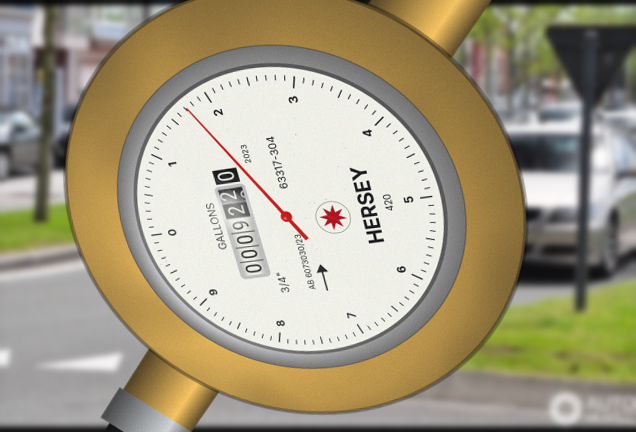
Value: 9221.7 gal
